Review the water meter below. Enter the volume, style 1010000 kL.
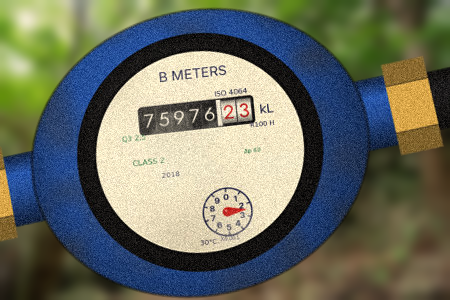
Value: 75976.232 kL
